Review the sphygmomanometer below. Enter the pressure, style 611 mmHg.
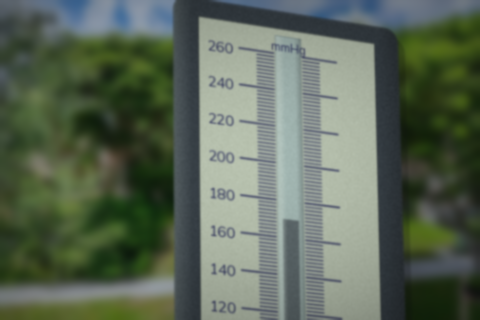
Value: 170 mmHg
